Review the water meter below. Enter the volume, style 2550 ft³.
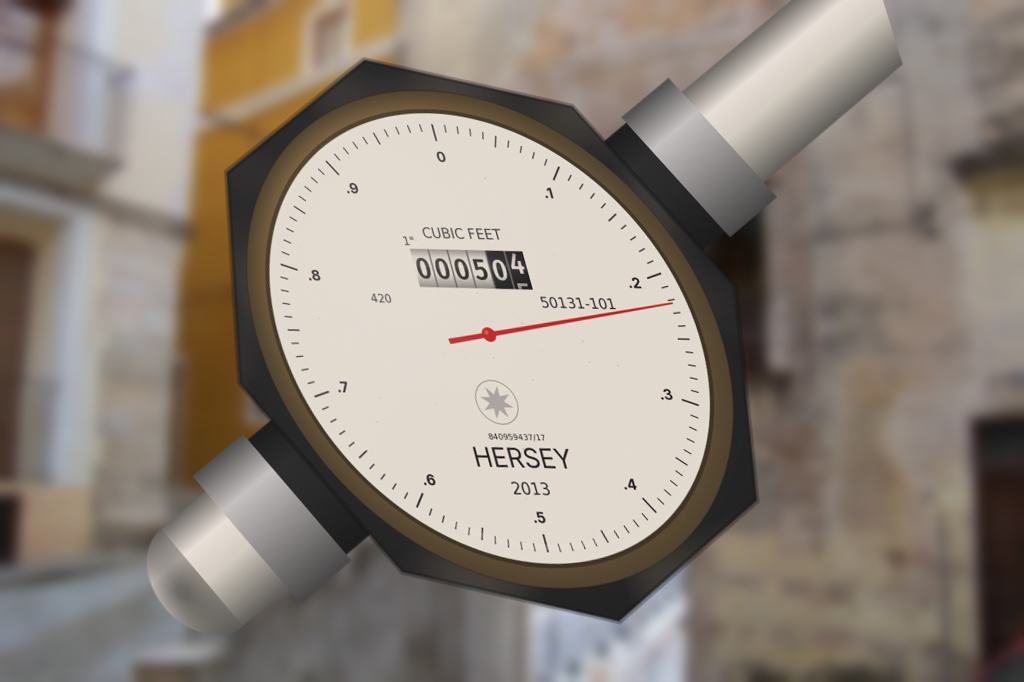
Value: 504.22 ft³
